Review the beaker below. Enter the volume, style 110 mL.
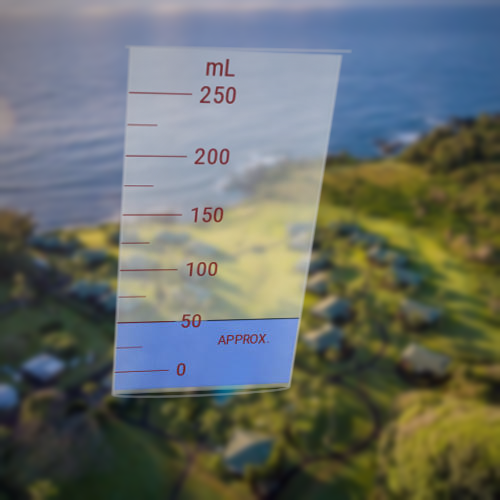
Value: 50 mL
